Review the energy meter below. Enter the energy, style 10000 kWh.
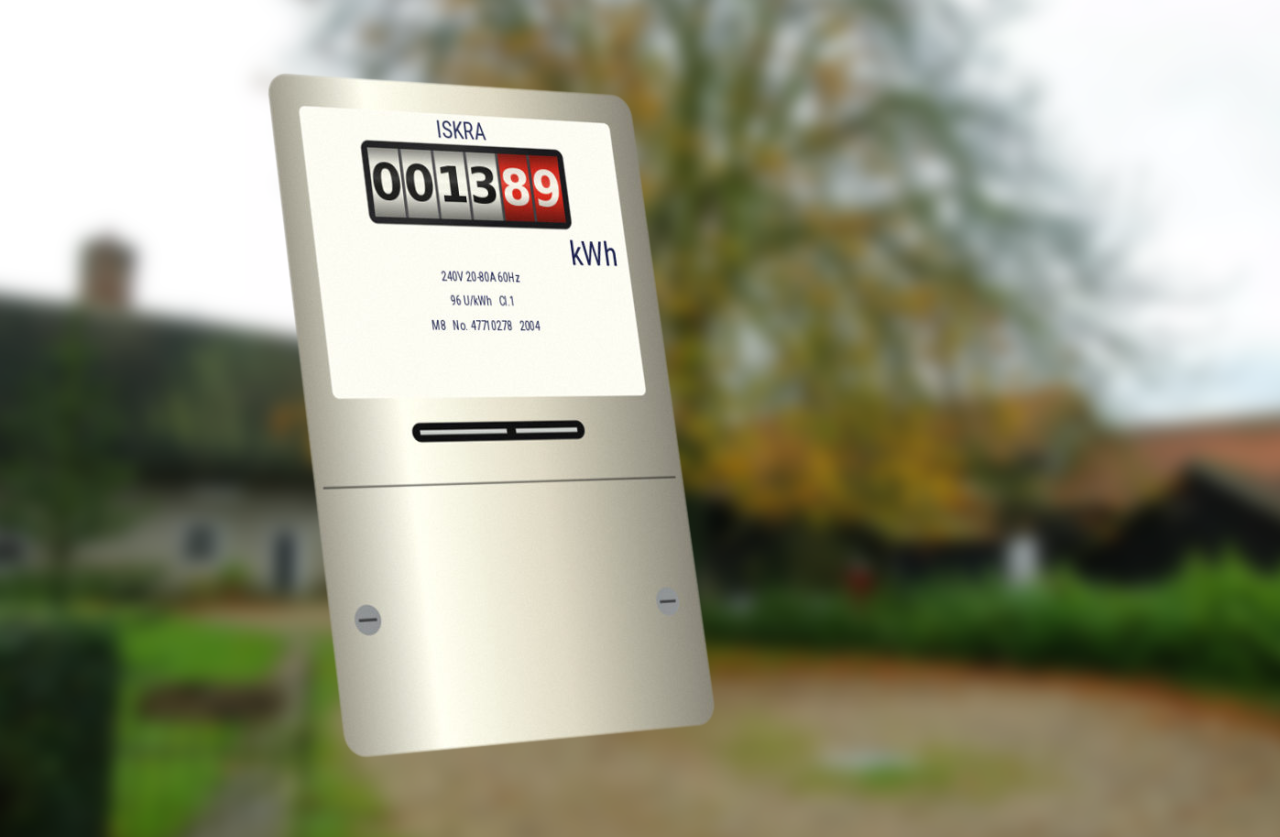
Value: 13.89 kWh
